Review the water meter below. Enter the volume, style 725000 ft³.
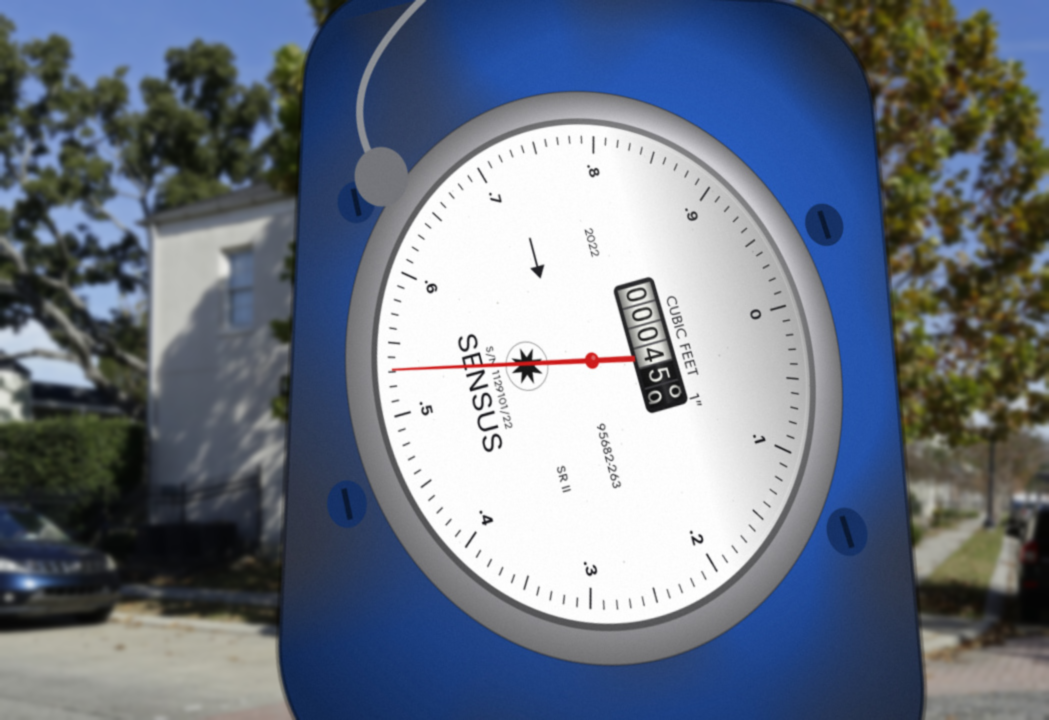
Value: 458.53 ft³
